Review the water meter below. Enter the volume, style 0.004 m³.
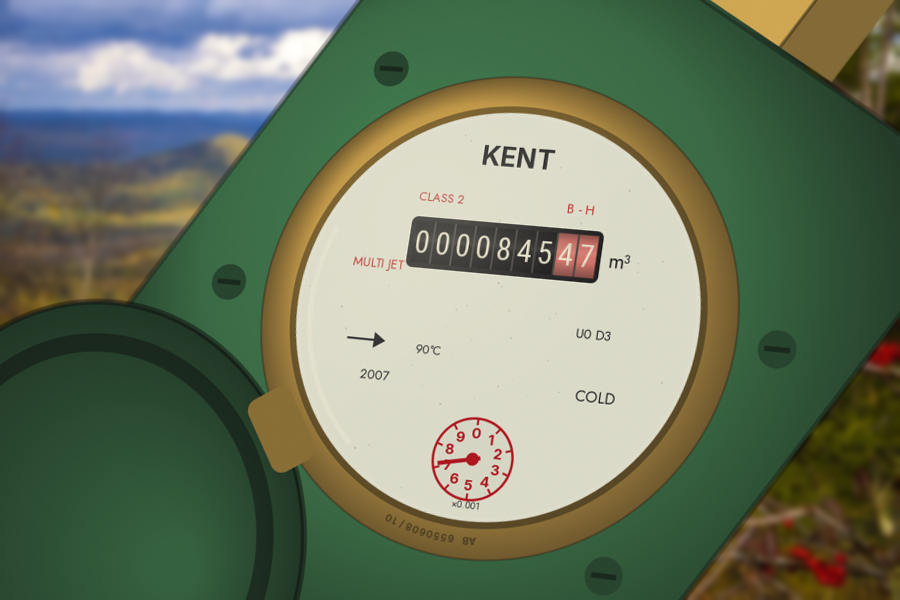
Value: 845.477 m³
